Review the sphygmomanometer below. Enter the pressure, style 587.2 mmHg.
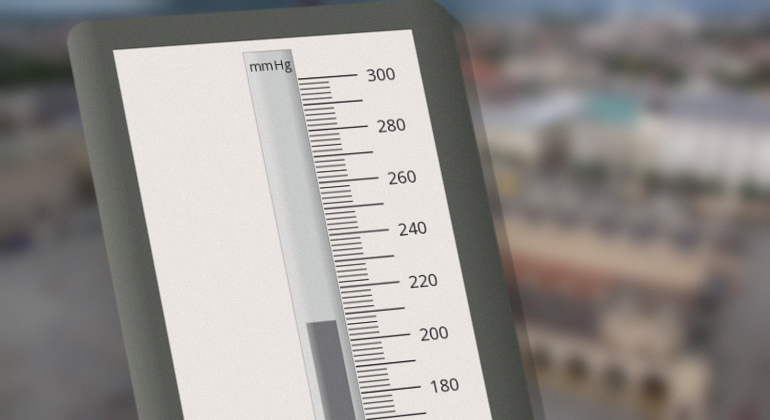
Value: 208 mmHg
